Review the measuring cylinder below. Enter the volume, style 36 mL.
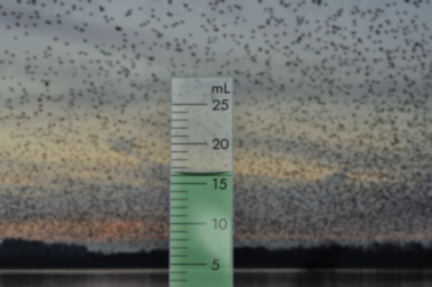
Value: 16 mL
